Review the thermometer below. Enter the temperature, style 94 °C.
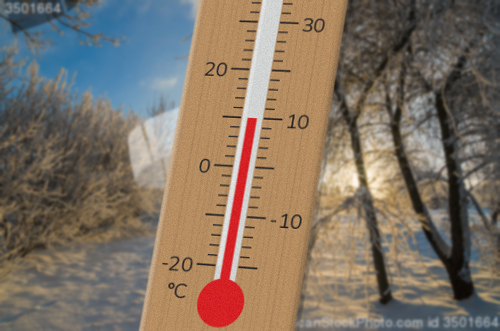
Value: 10 °C
